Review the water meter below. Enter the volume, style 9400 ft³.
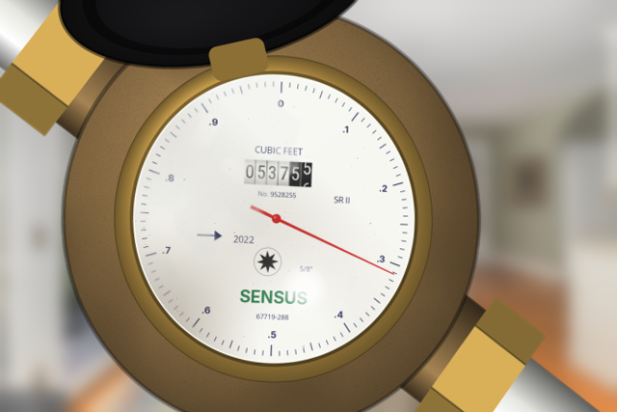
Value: 53755.31 ft³
